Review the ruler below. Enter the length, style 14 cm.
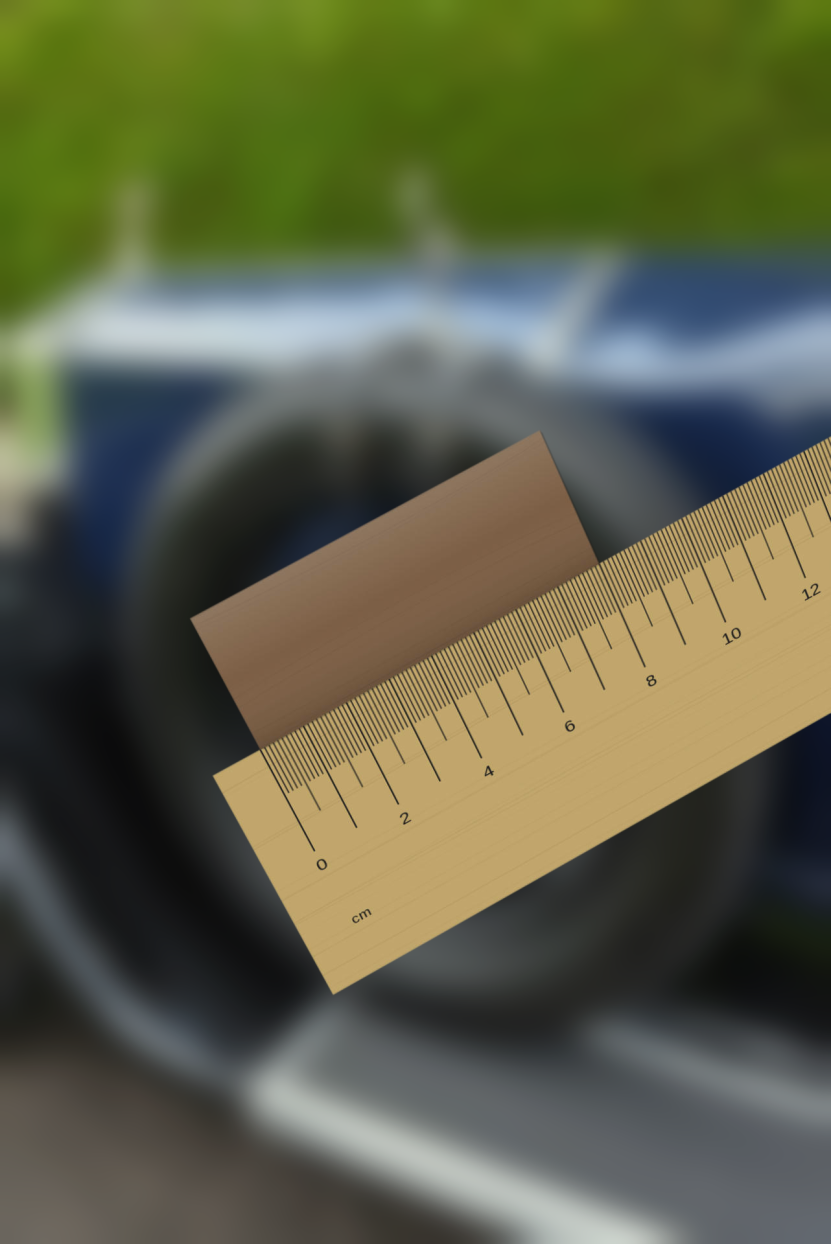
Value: 8 cm
